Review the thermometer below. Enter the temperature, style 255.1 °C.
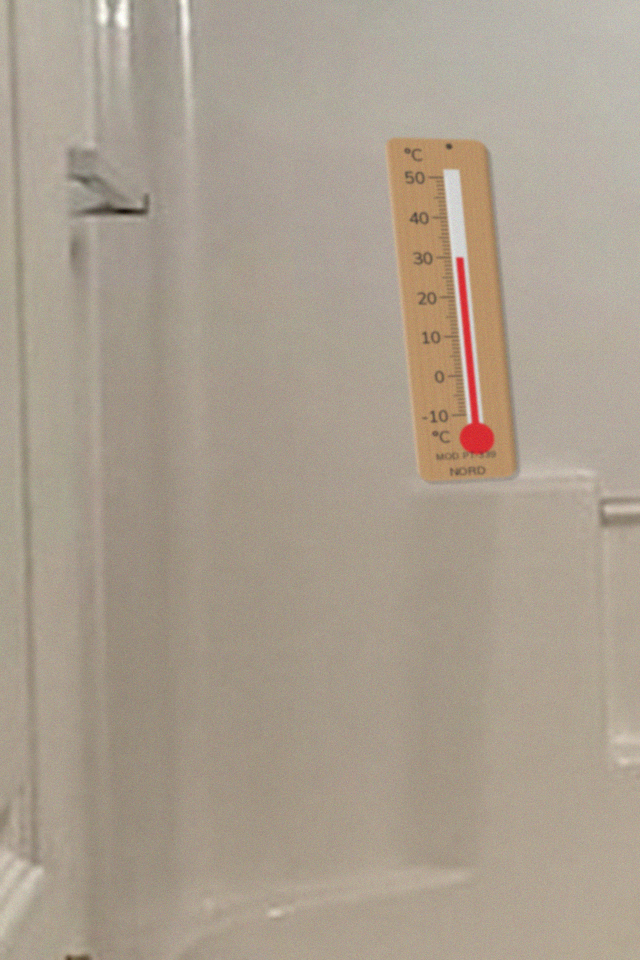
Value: 30 °C
